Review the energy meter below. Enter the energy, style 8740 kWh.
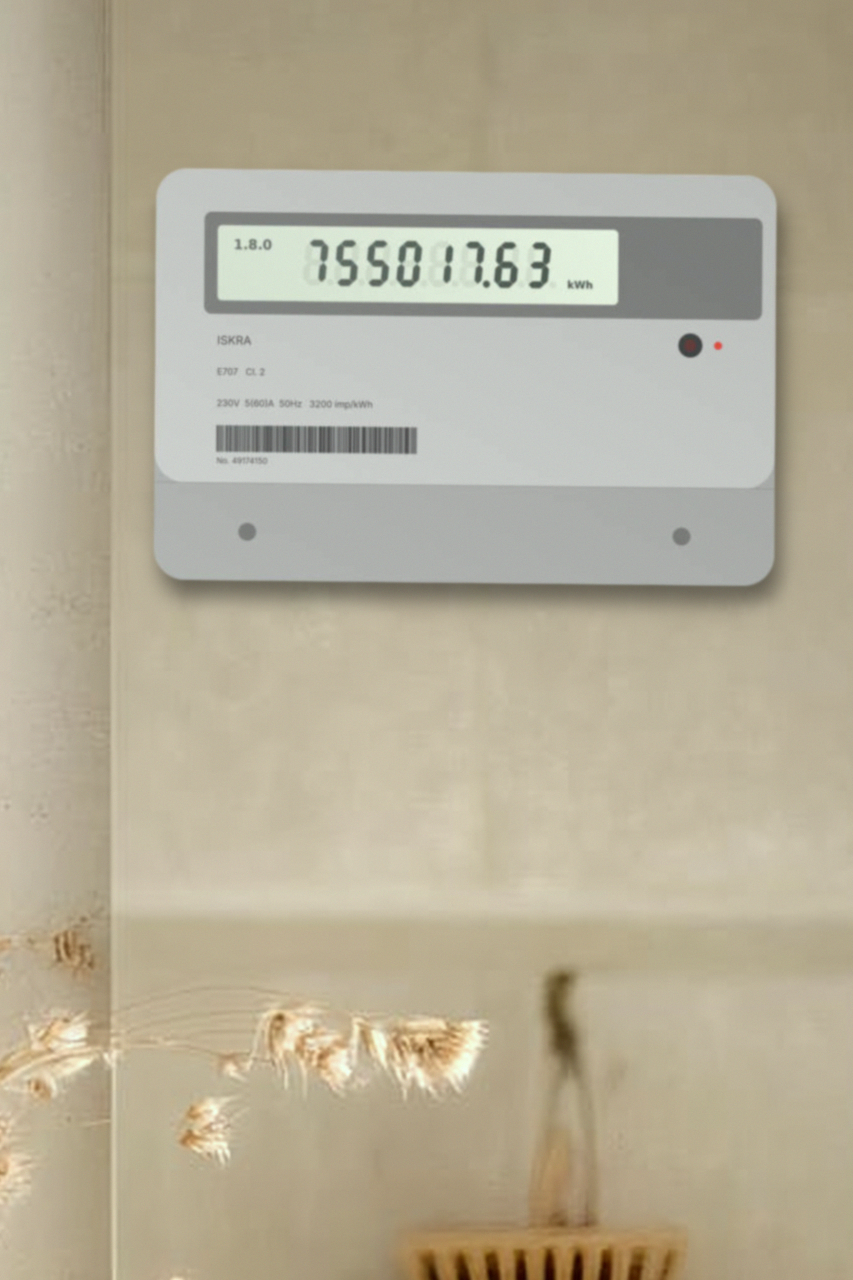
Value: 755017.63 kWh
